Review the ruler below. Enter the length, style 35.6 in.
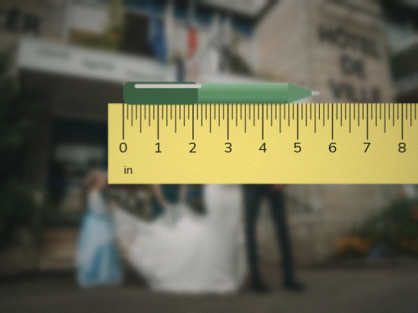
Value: 5.625 in
